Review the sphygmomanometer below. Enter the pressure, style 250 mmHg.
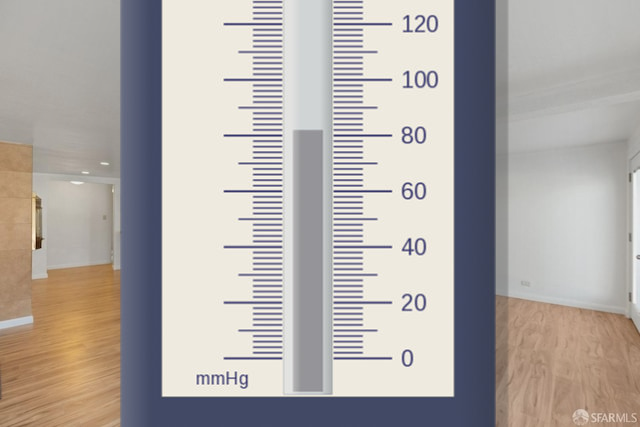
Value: 82 mmHg
